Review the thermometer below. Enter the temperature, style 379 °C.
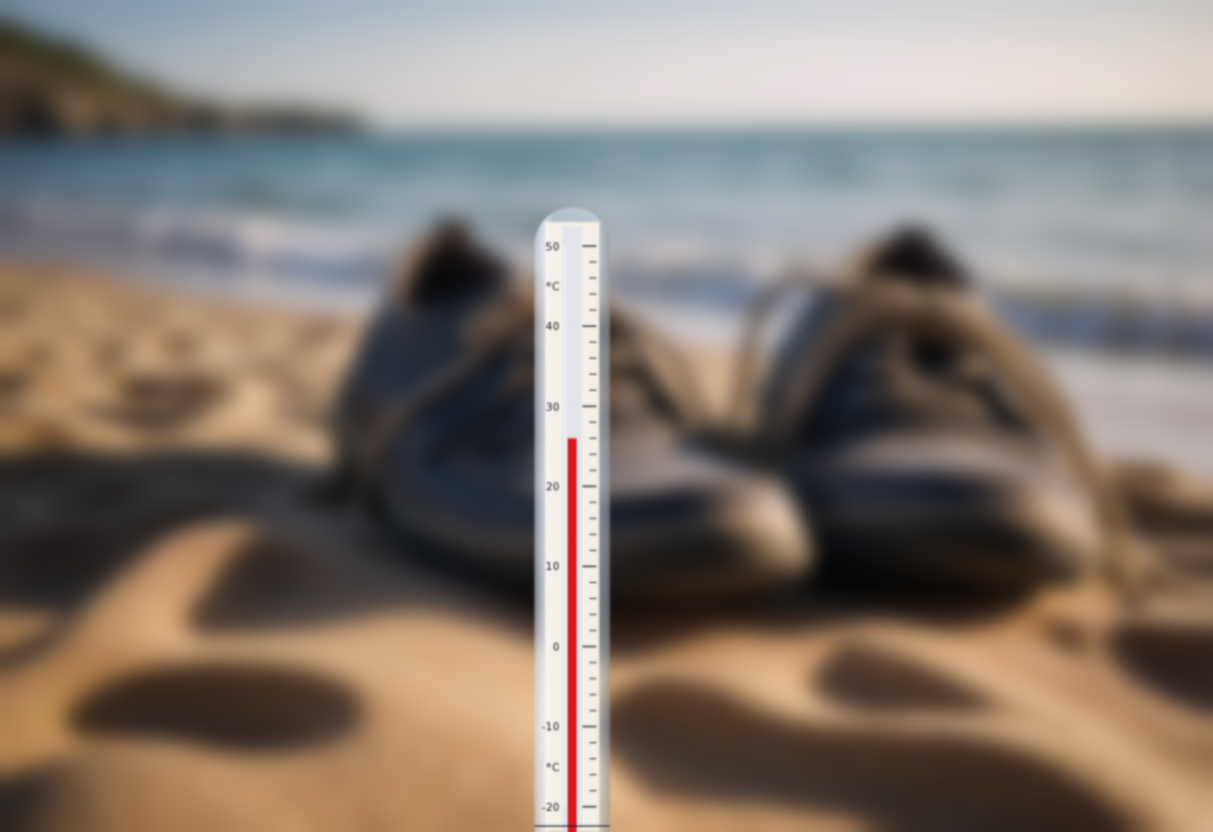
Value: 26 °C
